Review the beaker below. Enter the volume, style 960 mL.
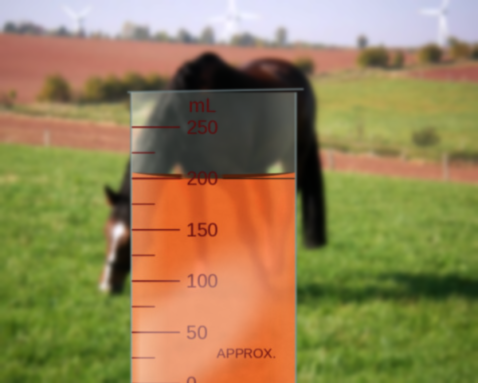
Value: 200 mL
